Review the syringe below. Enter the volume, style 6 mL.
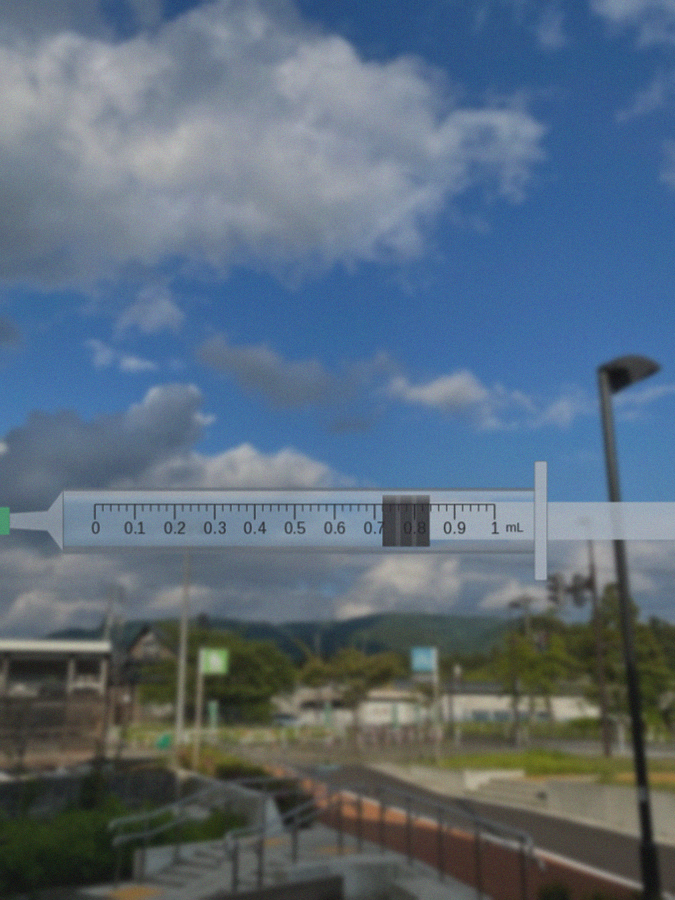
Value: 0.72 mL
